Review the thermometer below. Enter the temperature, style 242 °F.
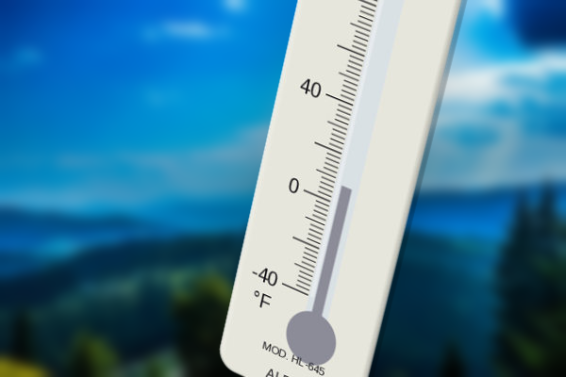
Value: 8 °F
